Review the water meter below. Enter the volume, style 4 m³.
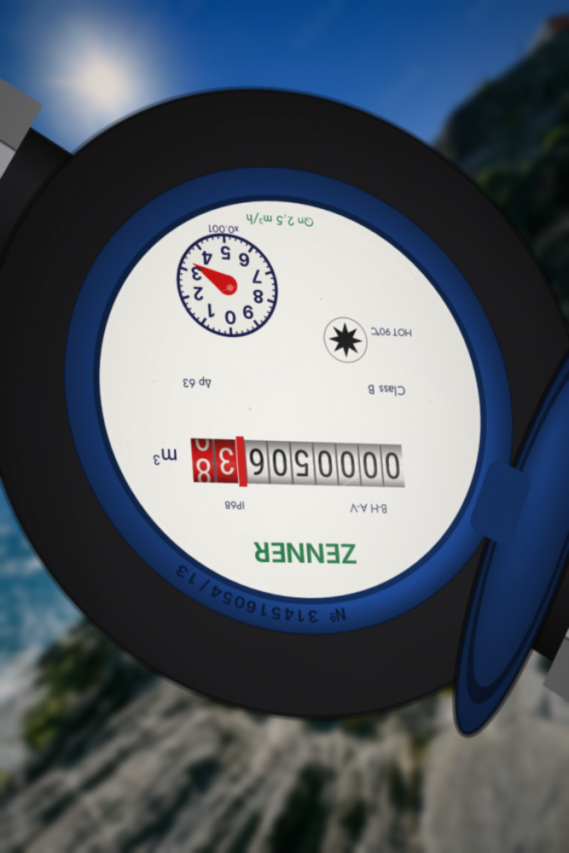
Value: 506.383 m³
